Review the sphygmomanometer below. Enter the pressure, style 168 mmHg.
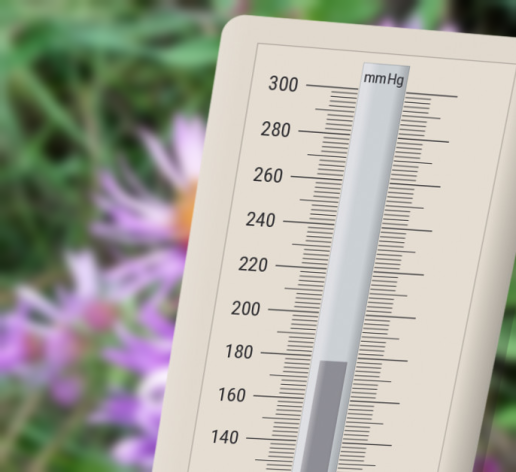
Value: 178 mmHg
